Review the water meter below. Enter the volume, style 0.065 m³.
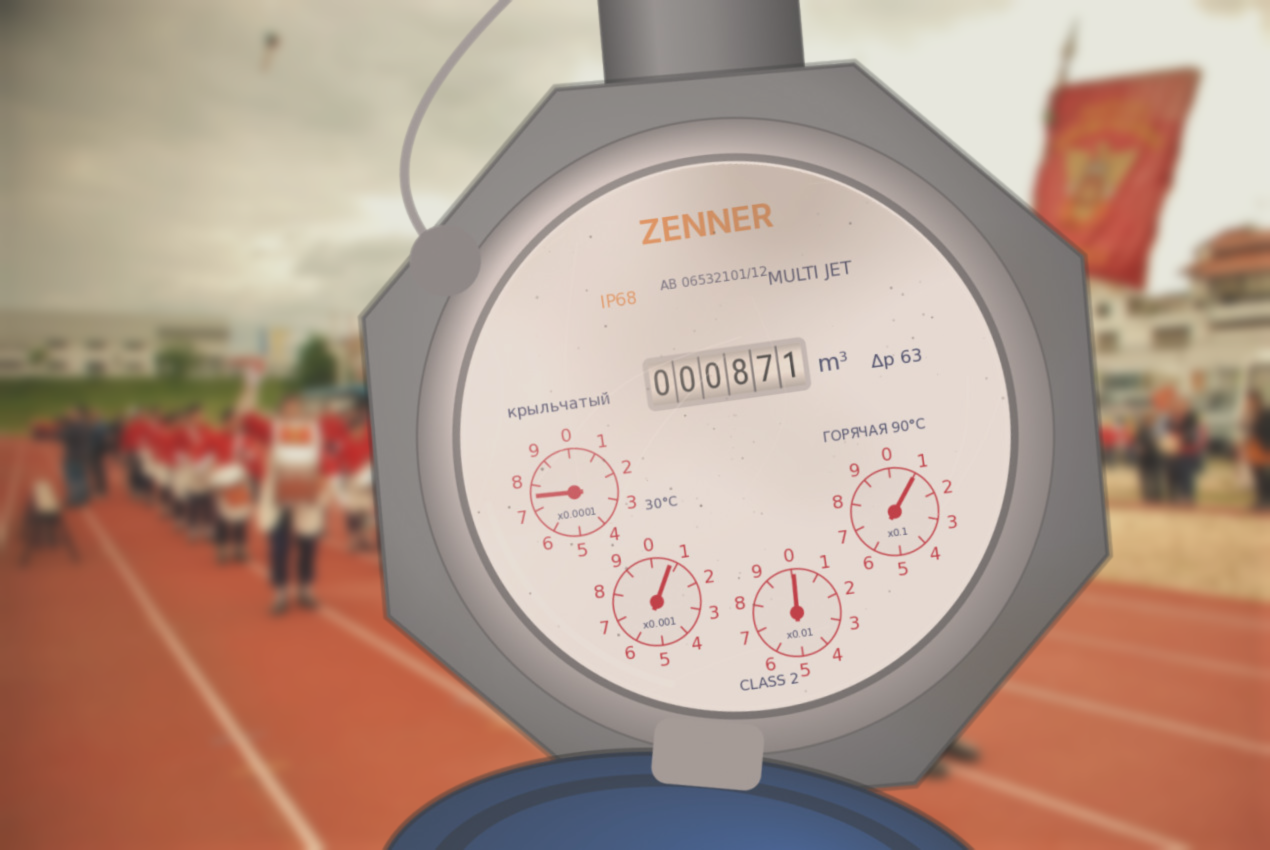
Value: 871.1007 m³
